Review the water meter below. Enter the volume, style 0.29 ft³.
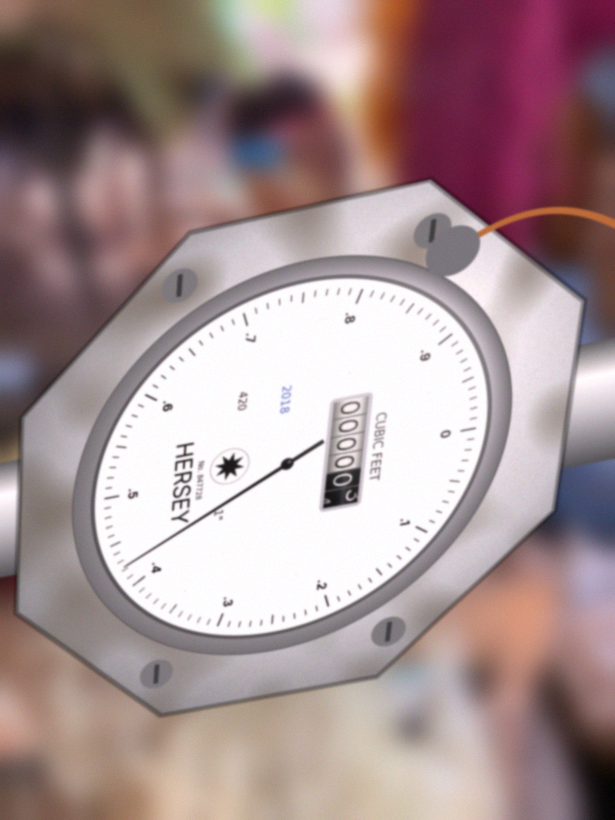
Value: 3.42 ft³
